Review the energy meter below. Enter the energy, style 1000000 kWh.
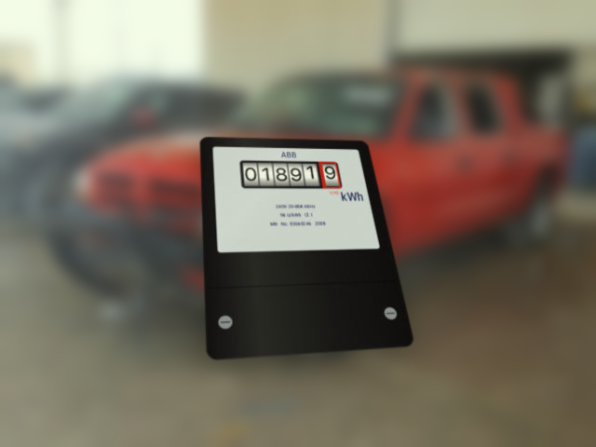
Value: 1891.9 kWh
